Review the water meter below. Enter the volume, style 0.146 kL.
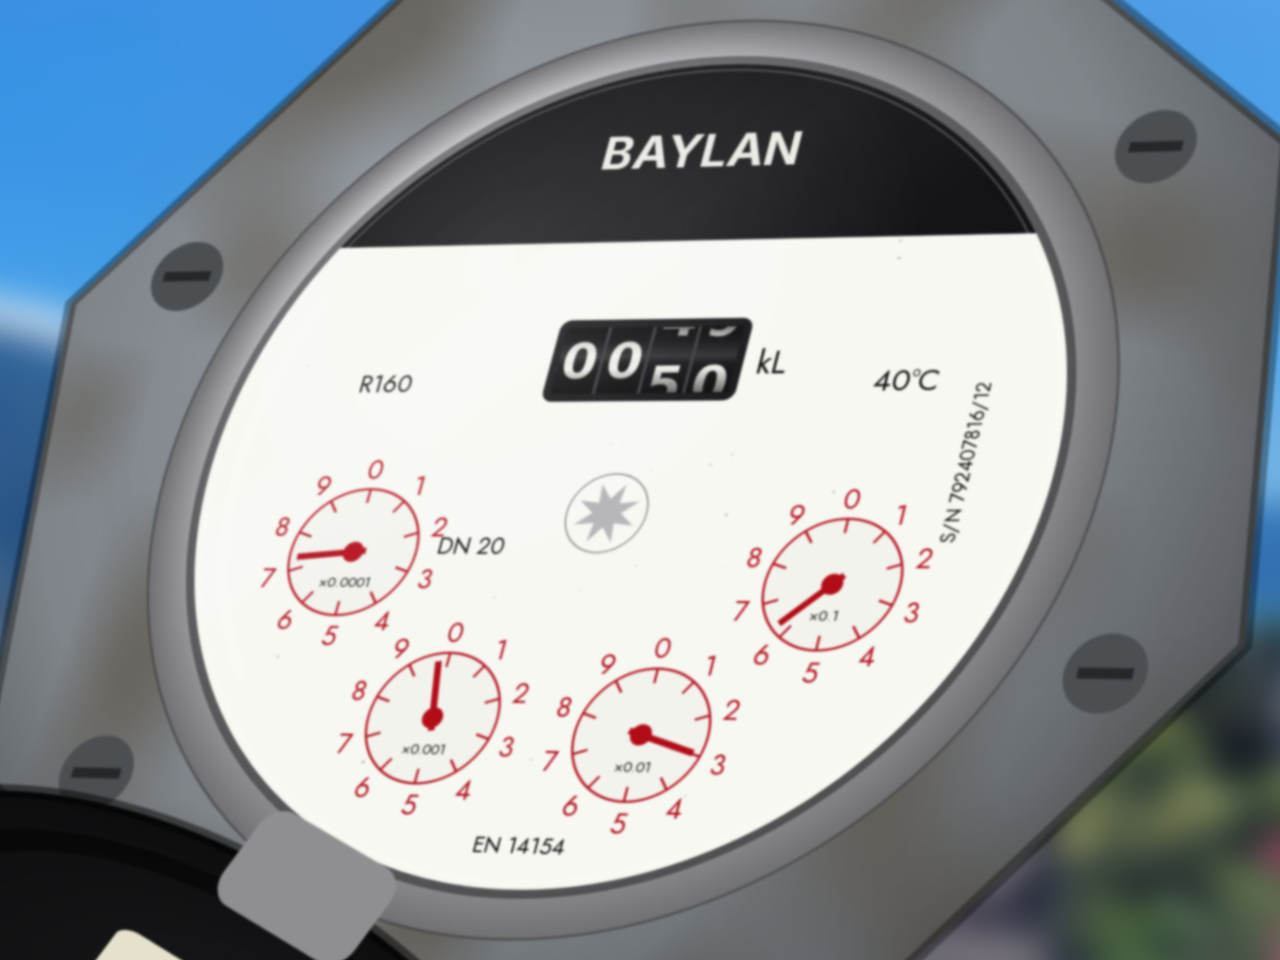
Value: 49.6297 kL
